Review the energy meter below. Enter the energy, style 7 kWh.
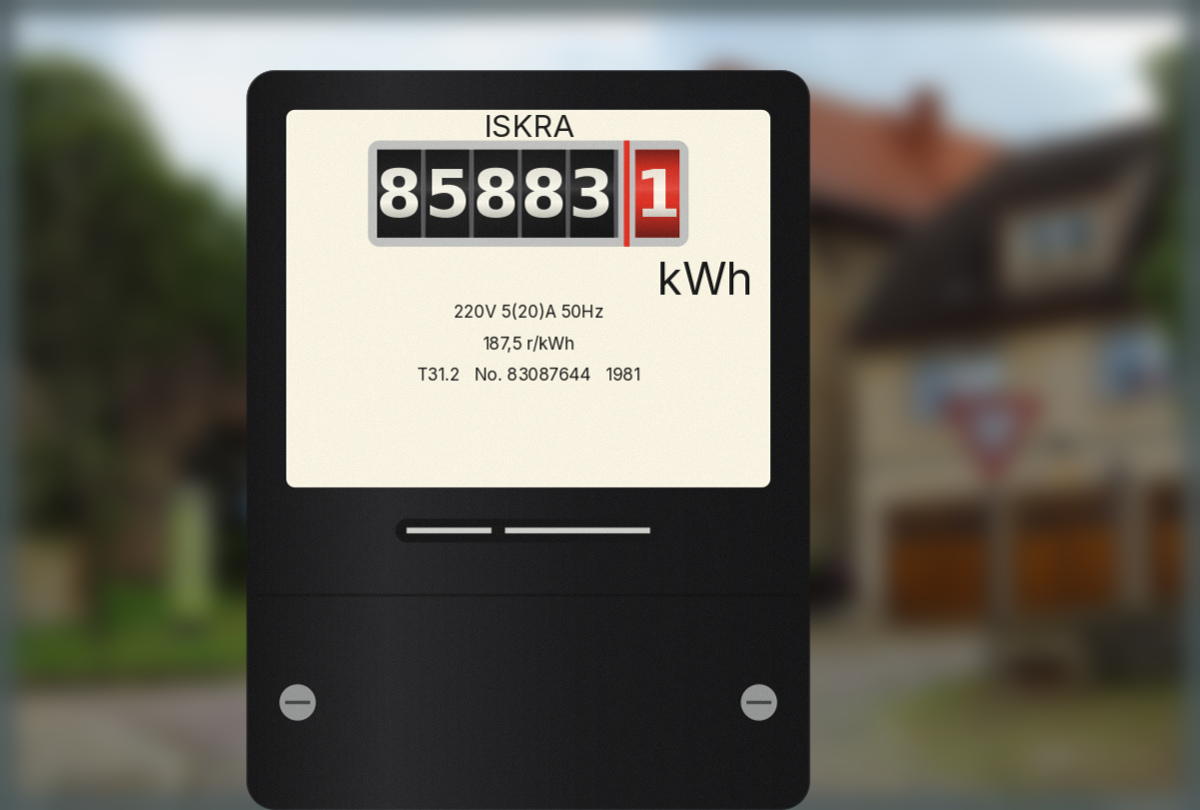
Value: 85883.1 kWh
